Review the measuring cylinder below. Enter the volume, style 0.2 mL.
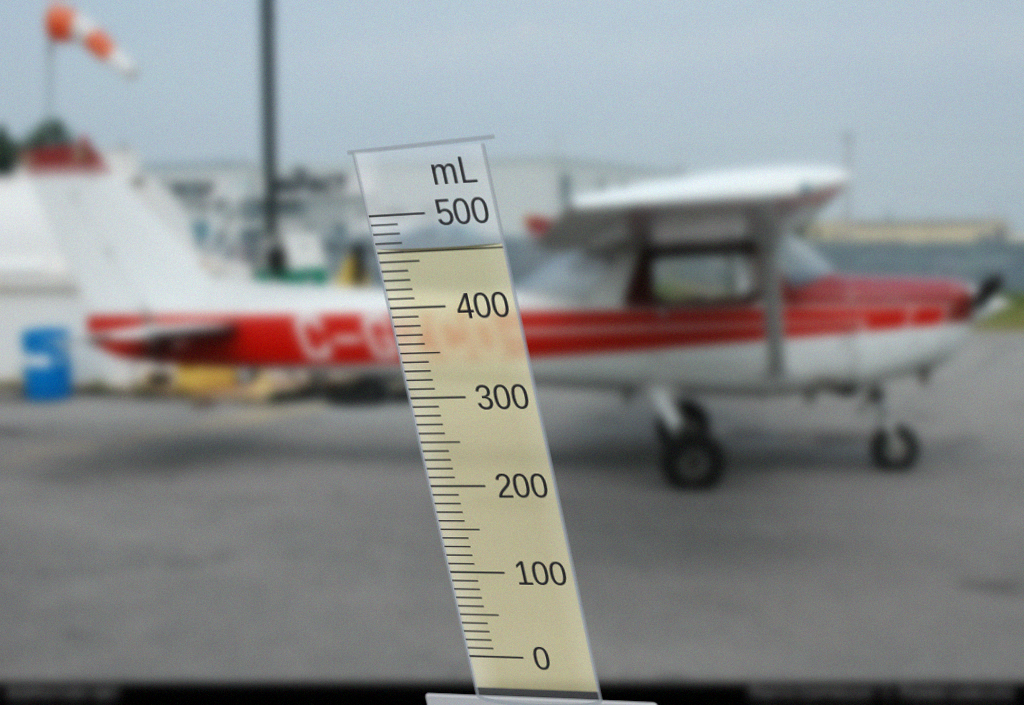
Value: 460 mL
